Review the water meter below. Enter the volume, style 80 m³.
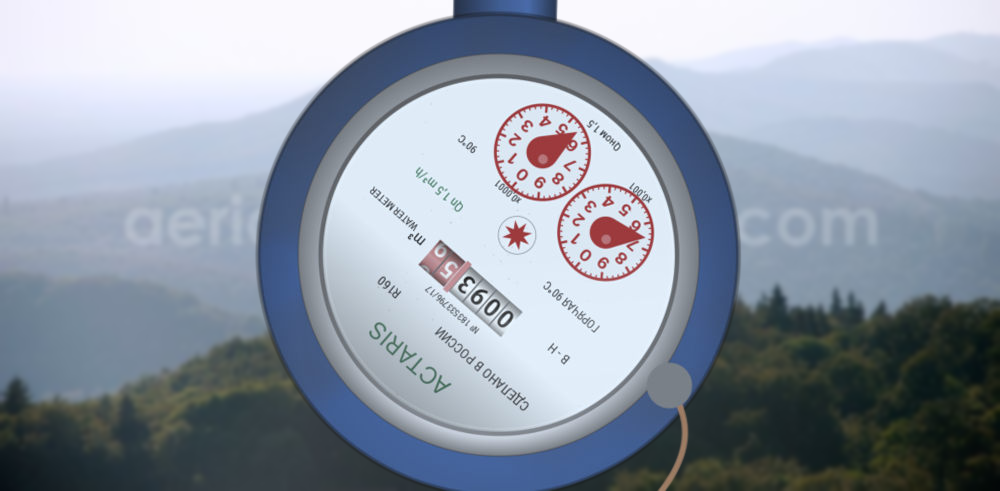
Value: 93.5865 m³
